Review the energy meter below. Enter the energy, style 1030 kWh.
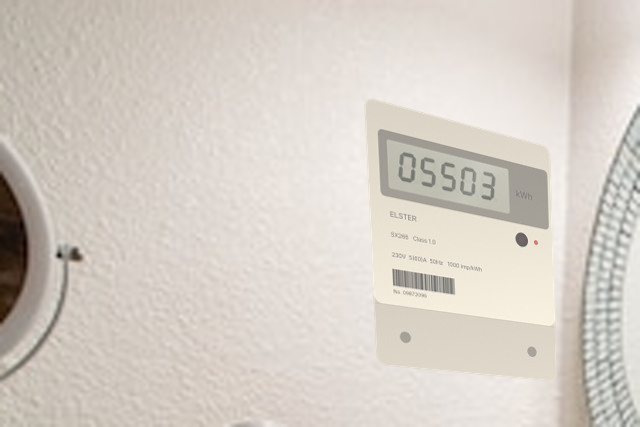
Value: 5503 kWh
